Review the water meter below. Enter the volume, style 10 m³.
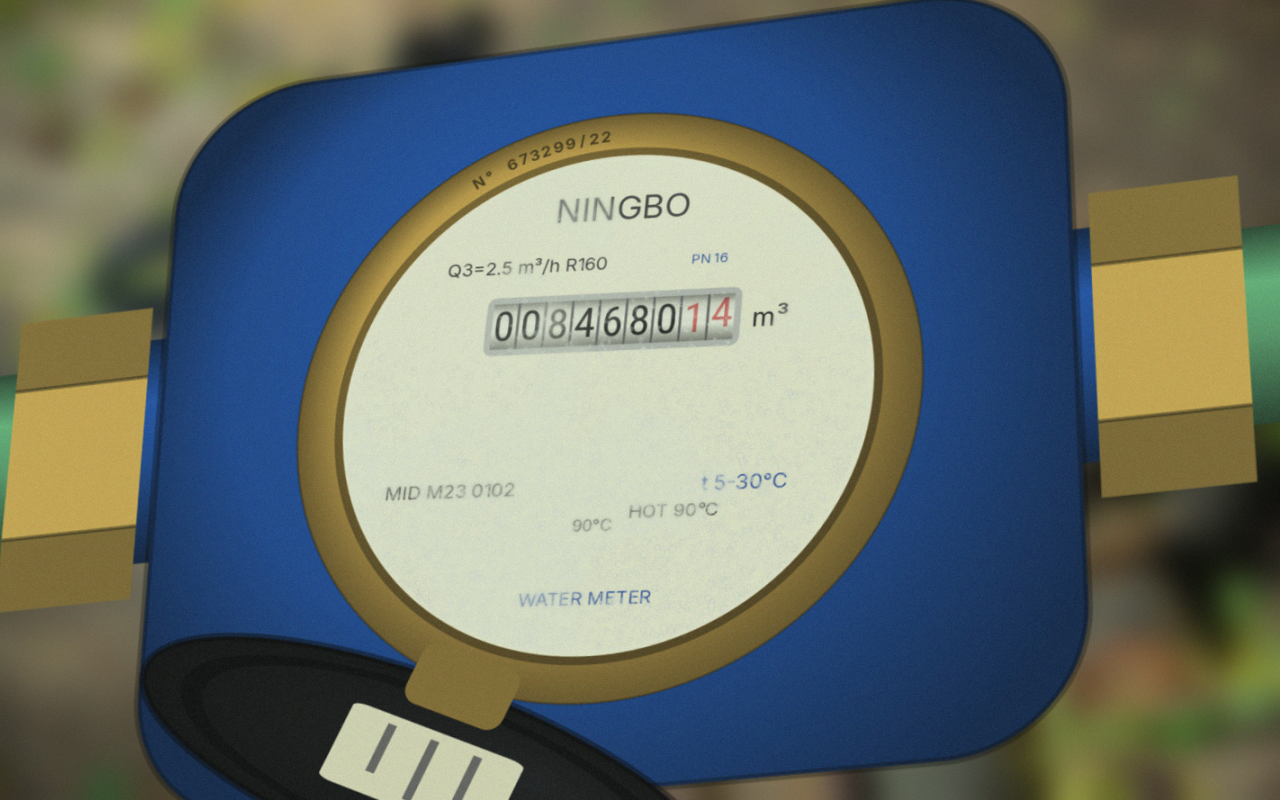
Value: 84680.14 m³
